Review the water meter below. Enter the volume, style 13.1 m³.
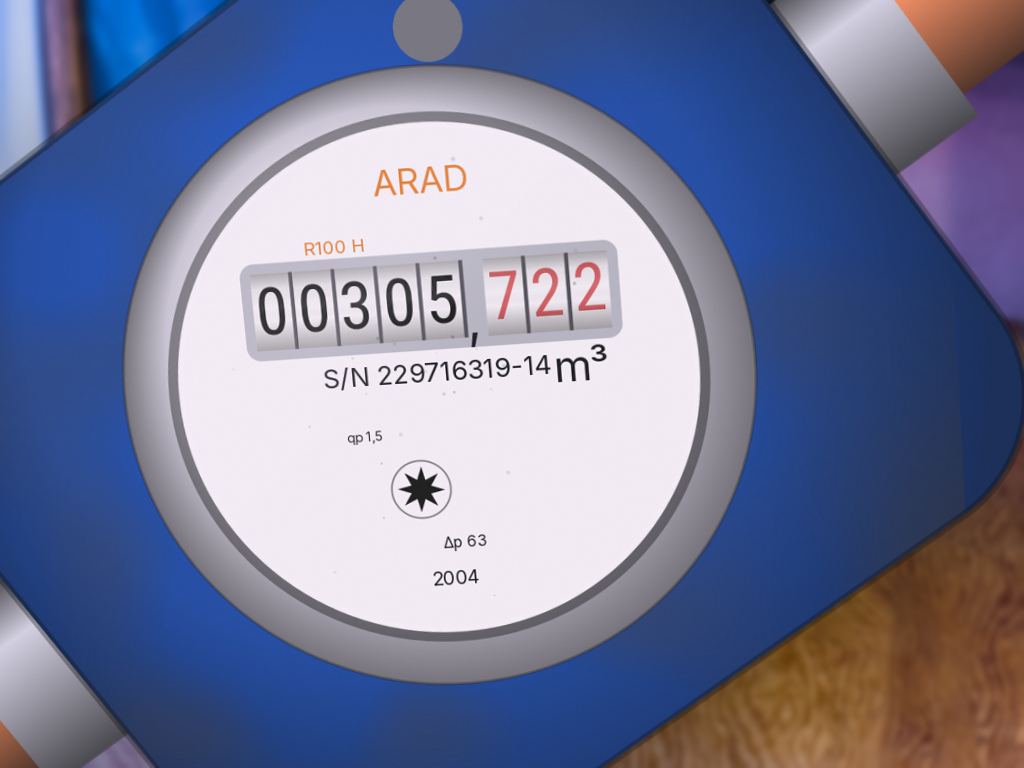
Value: 305.722 m³
